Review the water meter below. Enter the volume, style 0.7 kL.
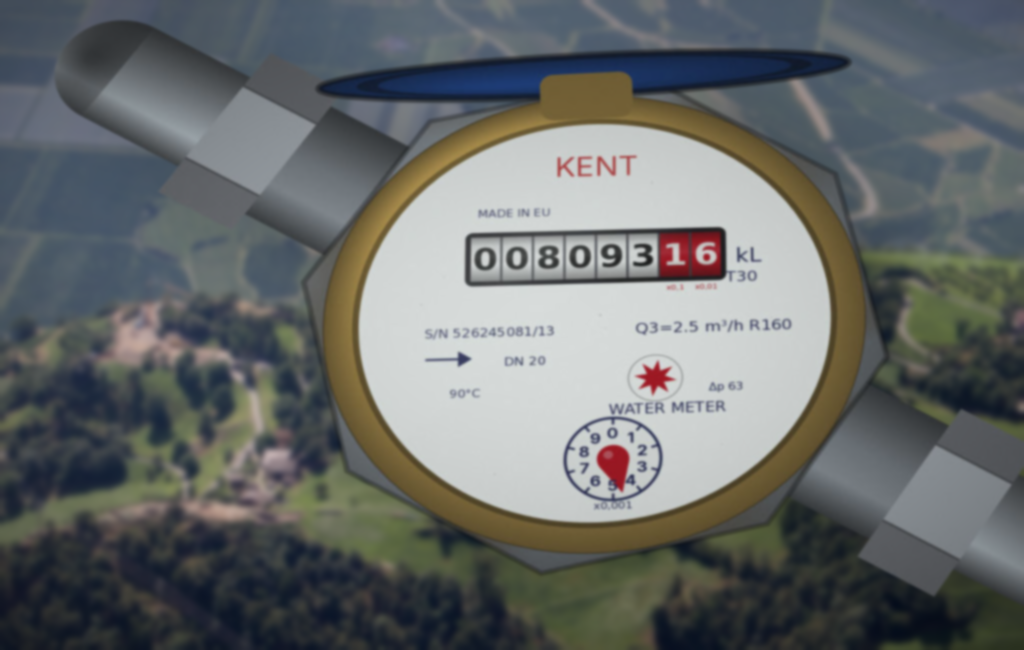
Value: 8093.164 kL
